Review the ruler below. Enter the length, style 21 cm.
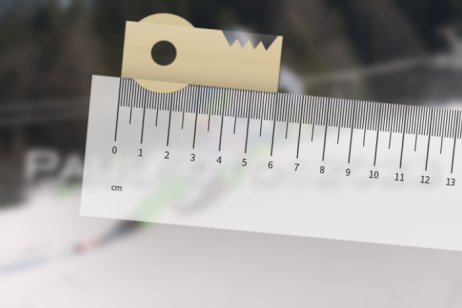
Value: 6 cm
